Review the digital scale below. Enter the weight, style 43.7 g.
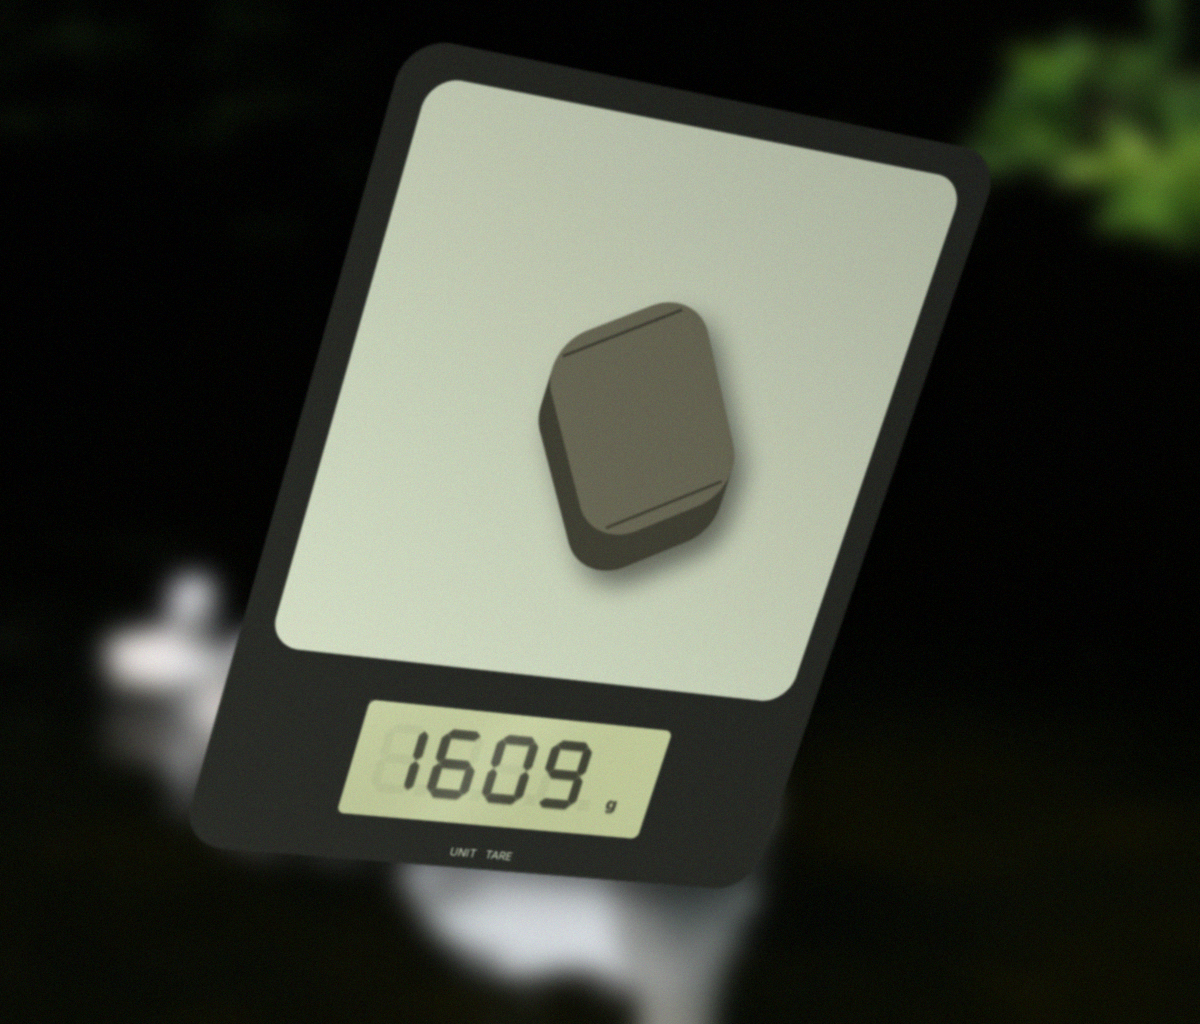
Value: 1609 g
